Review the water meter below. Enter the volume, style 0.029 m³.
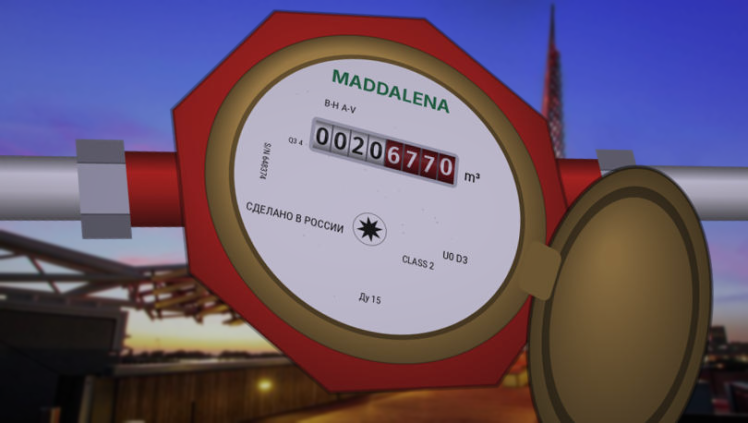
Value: 20.6770 m³
